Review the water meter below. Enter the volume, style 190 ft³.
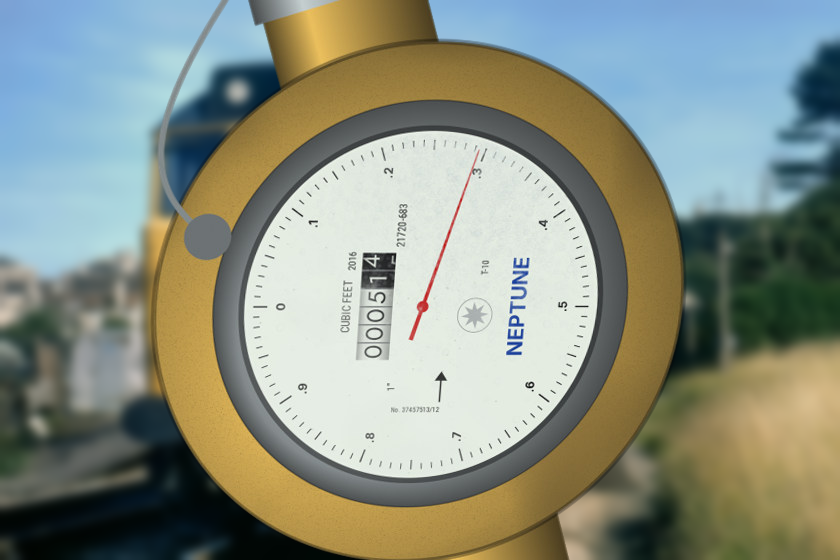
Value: 514.29 ft³
